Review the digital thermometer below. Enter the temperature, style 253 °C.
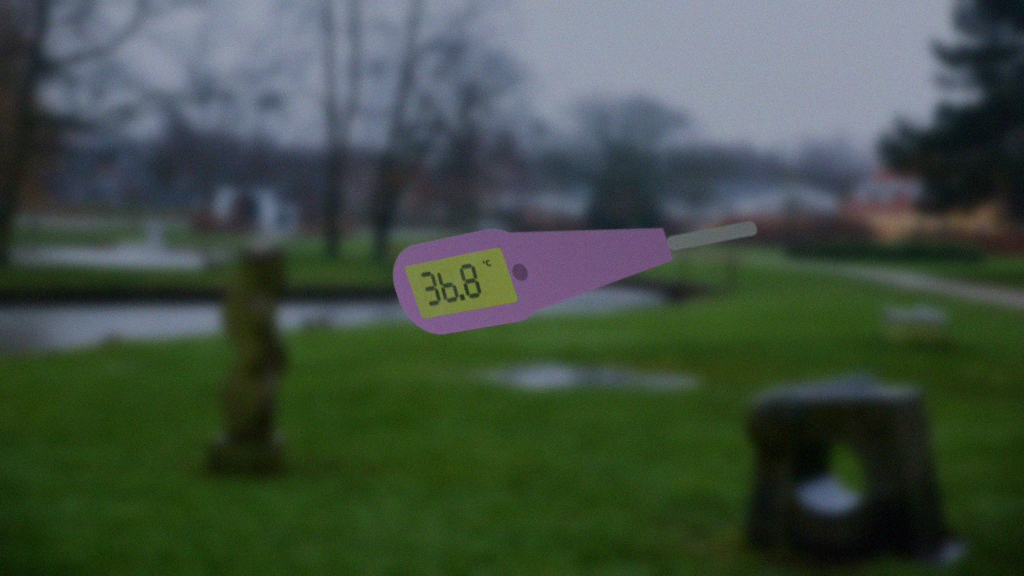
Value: 36.8 °C
